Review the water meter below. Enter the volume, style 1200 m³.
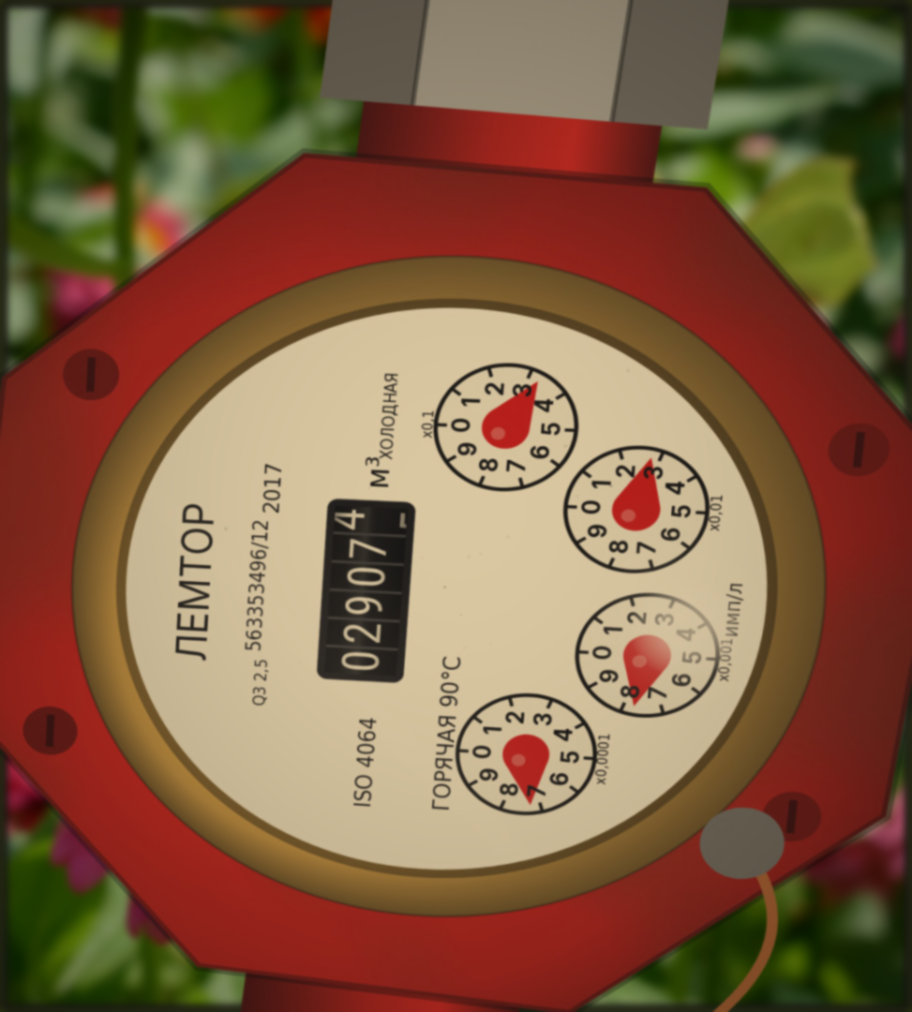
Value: 29074.3277 m³
